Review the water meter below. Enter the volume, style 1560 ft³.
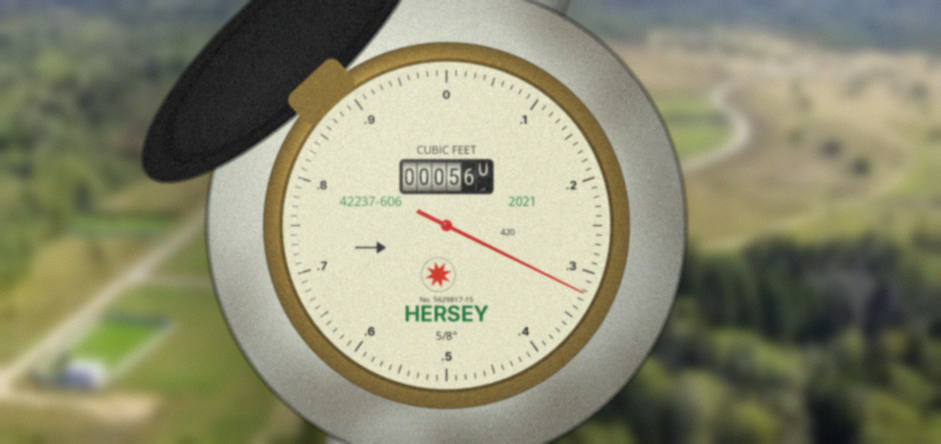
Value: 560.32 ft³
